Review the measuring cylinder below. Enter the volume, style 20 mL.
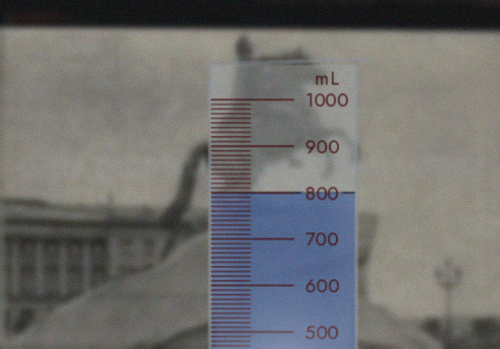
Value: 800 mL
